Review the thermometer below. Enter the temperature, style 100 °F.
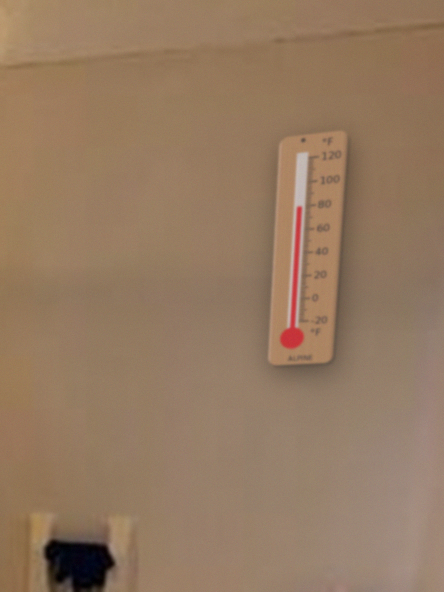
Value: 80 °F
